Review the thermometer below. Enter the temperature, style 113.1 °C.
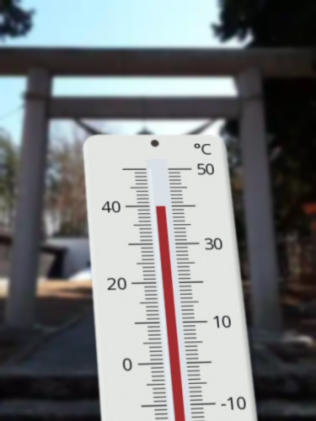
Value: 40 °C
